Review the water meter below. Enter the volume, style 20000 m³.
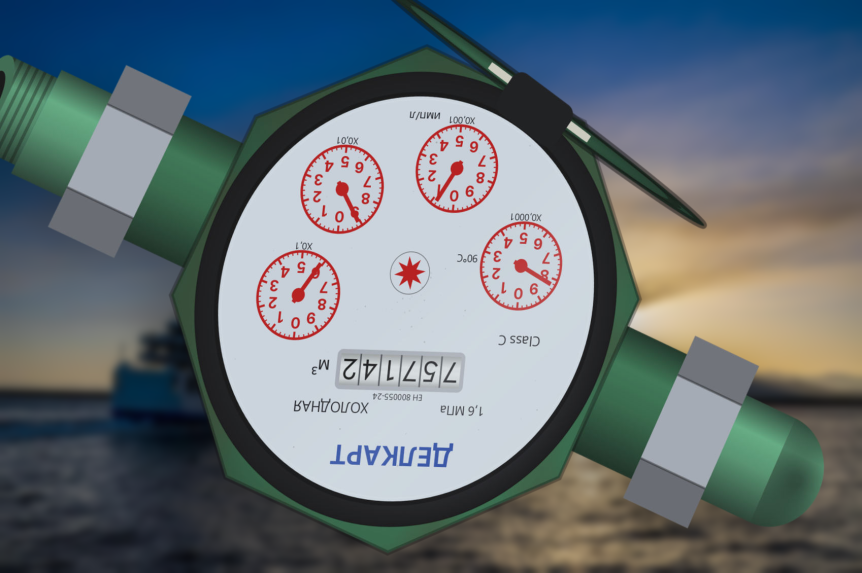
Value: 757142.5908 m³
